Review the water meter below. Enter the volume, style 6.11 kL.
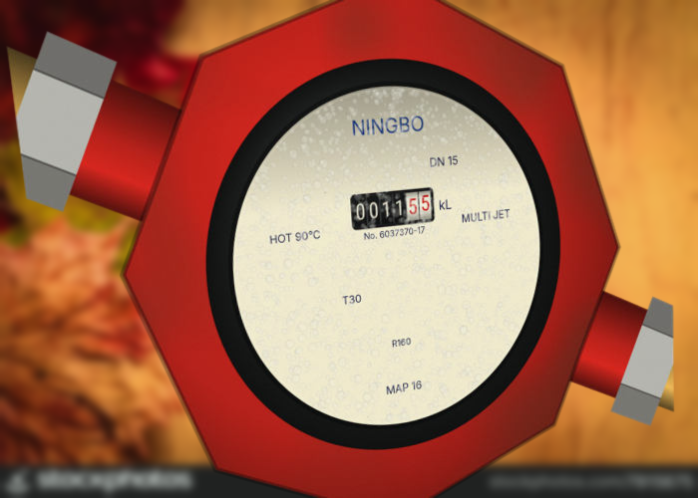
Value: 11.55 kL
